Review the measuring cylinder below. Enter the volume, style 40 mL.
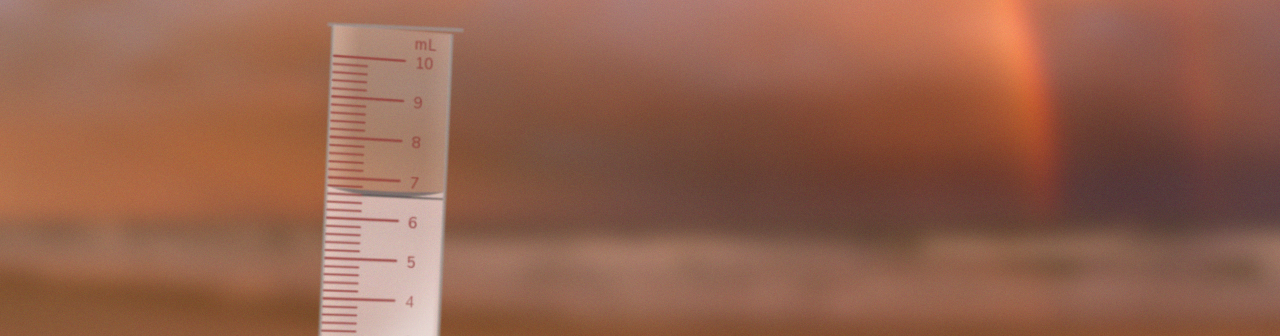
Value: 6.6 mL
